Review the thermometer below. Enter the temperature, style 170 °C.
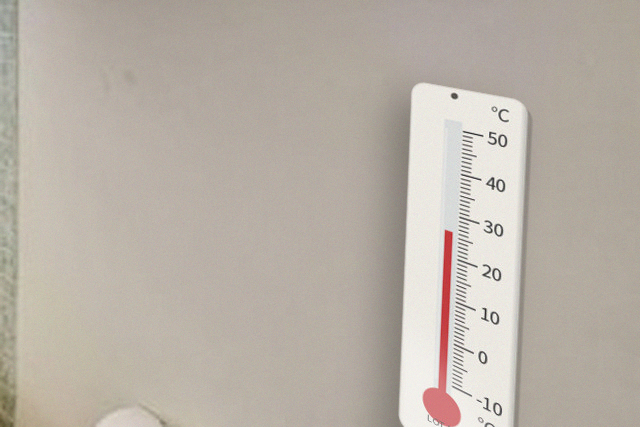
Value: 26 °C
